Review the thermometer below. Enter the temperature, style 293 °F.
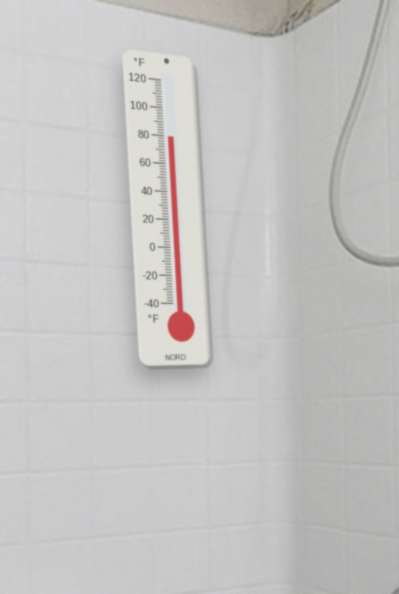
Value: 80 °F
